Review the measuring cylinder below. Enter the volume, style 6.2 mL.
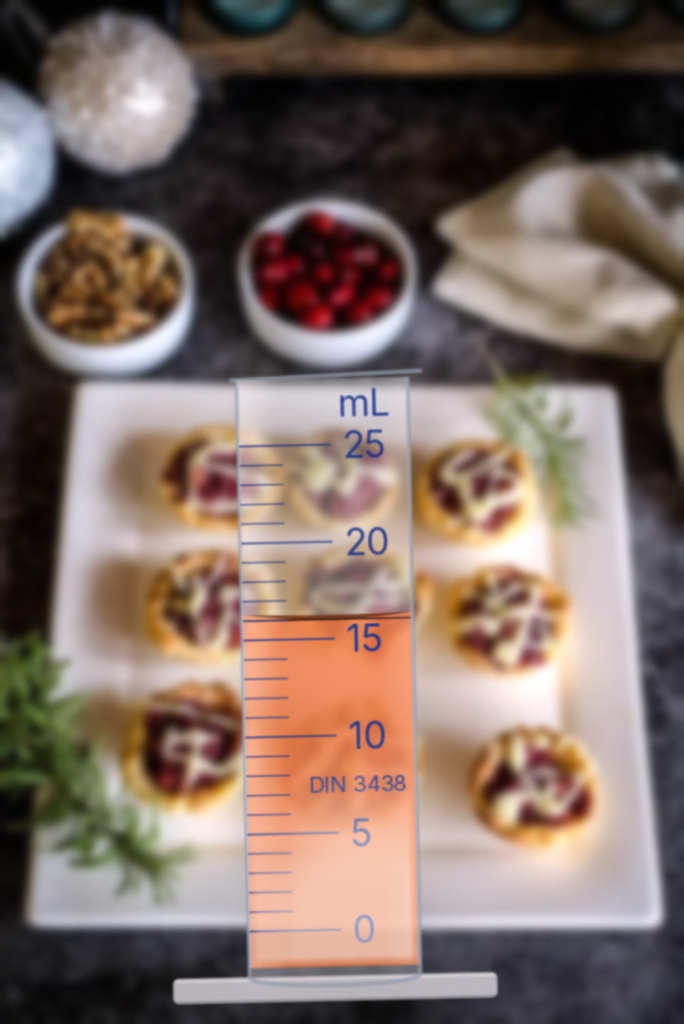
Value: 16 mL
